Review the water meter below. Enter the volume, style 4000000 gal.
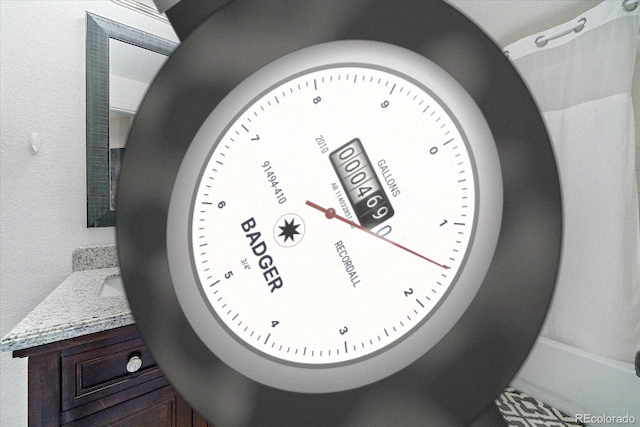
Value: 4691.5 gal
